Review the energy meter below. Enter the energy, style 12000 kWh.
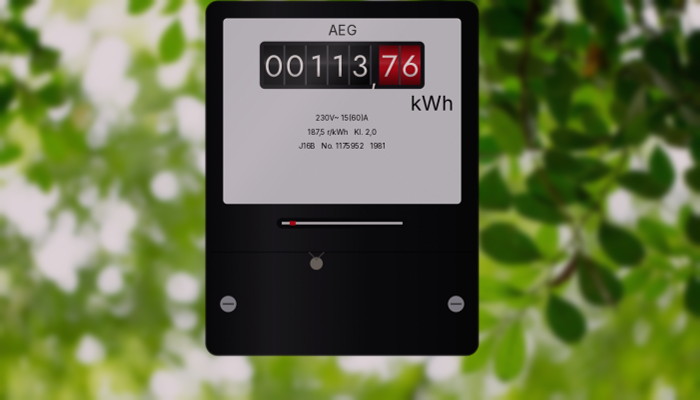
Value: 113.76 kWh
